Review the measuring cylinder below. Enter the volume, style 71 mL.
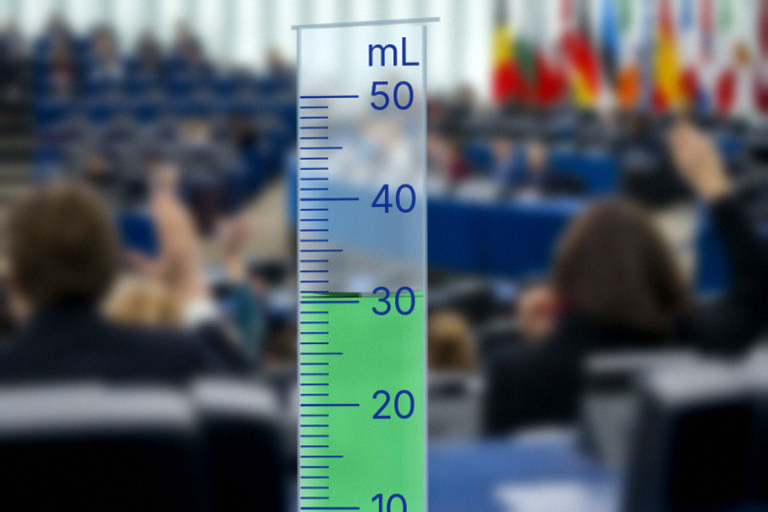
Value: 30.5 mL
